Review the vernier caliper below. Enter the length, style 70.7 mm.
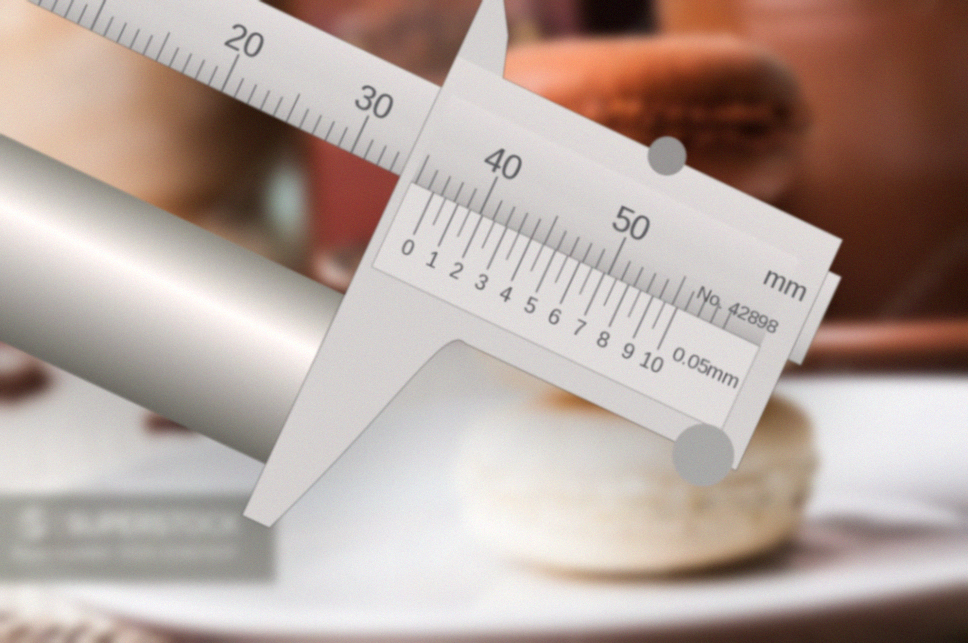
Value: 36.4 mm
